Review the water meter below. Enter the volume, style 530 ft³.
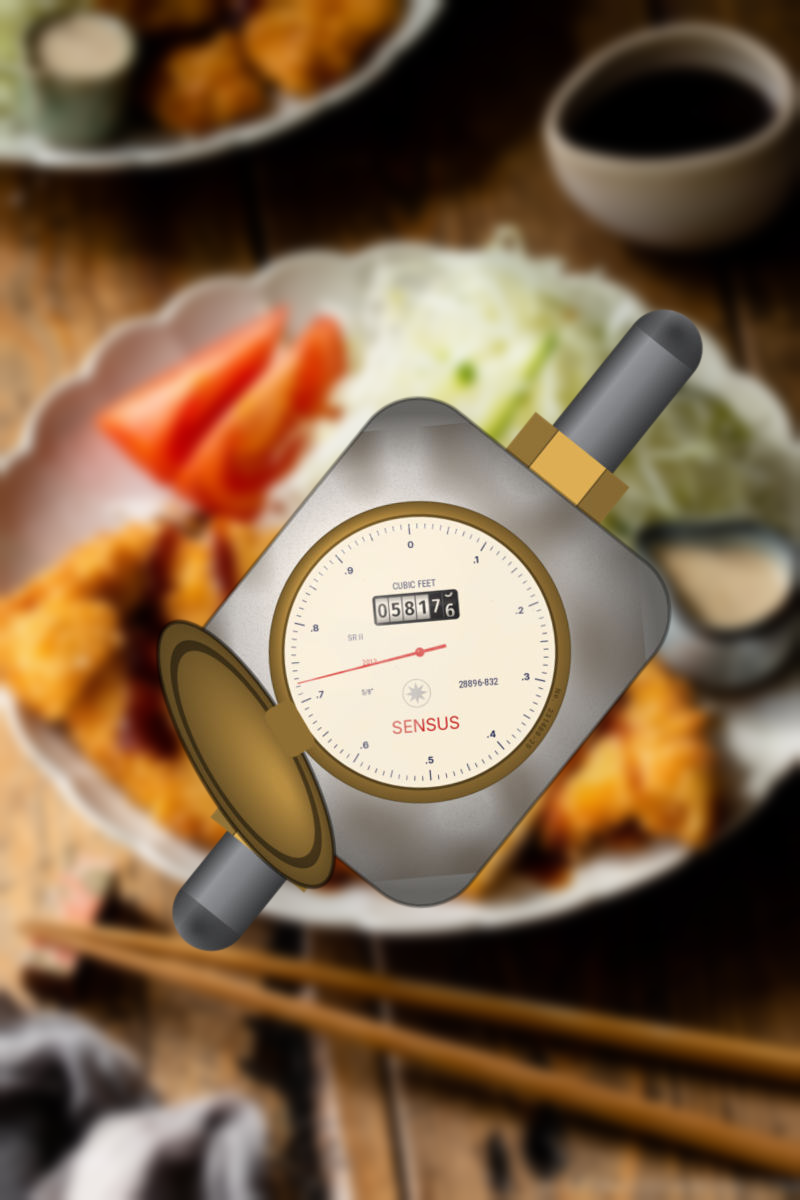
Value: 58175.72 ft³
